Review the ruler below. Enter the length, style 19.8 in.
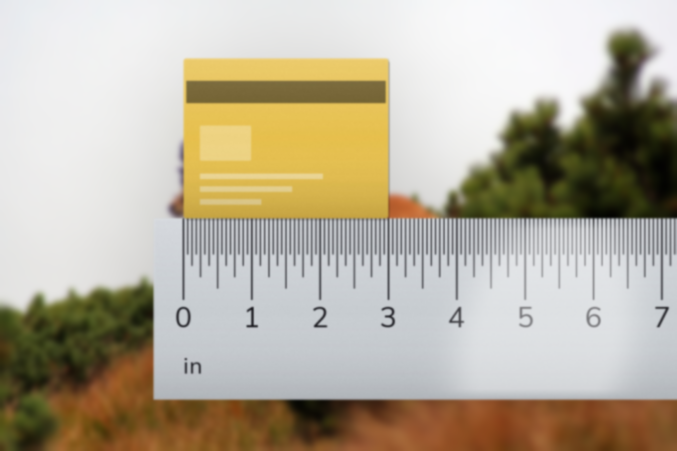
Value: 3 in
